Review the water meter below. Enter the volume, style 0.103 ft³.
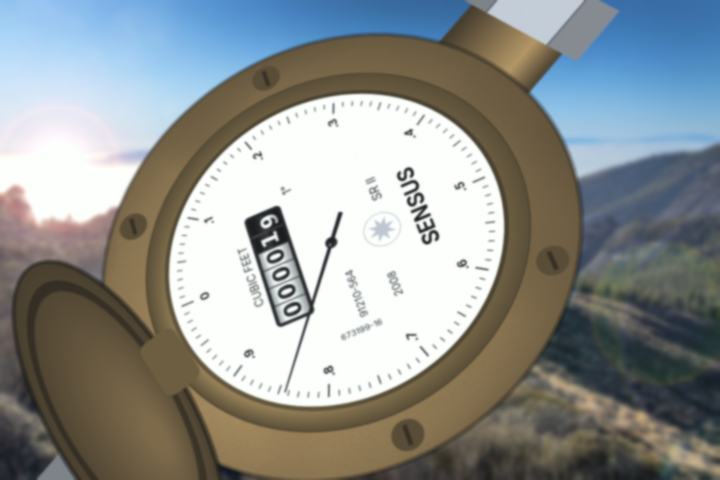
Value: 18.84 ft³
